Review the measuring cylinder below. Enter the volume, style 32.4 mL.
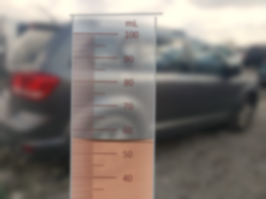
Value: 55 mL
